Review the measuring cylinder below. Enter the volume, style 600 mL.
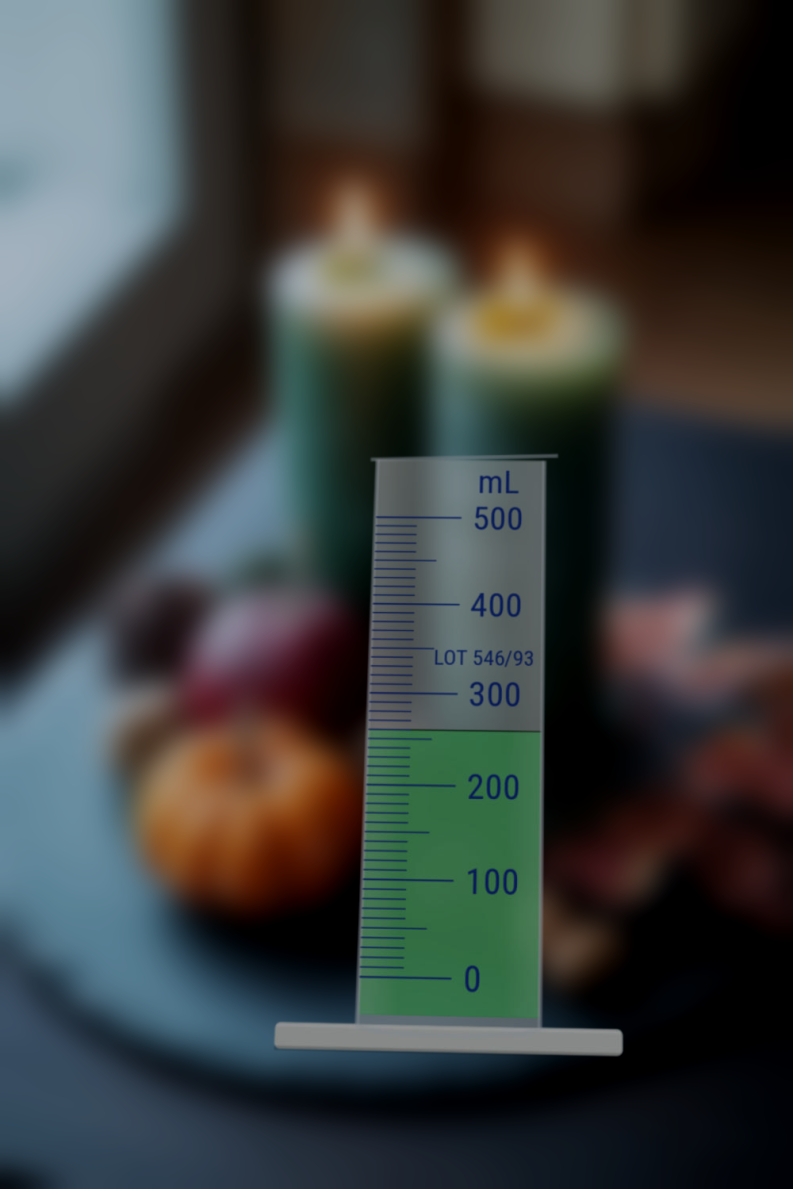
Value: 260 mL
